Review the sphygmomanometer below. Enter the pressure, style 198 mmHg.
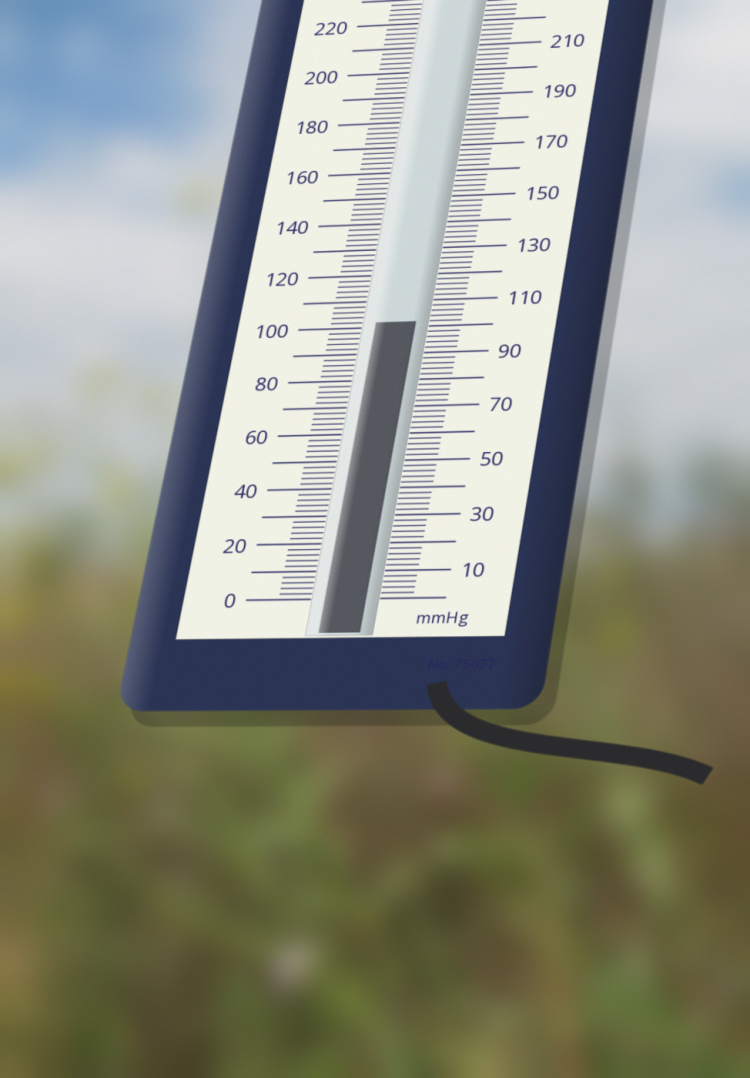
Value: 102 mmHg
